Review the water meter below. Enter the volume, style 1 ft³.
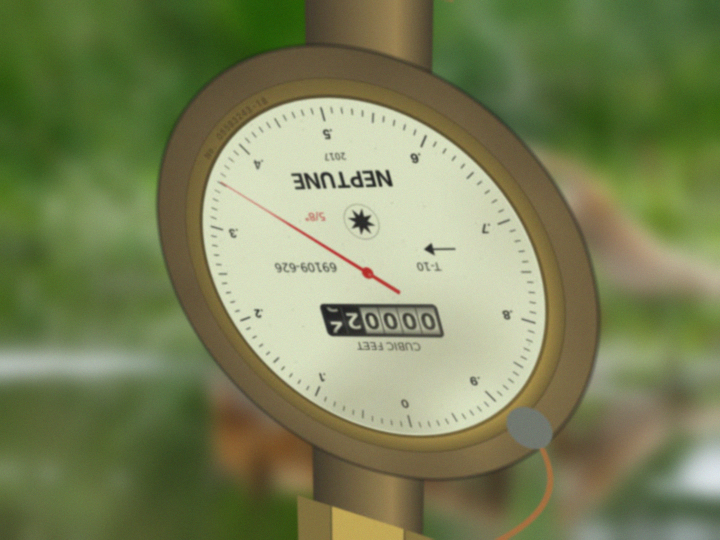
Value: 22.35 ft³
